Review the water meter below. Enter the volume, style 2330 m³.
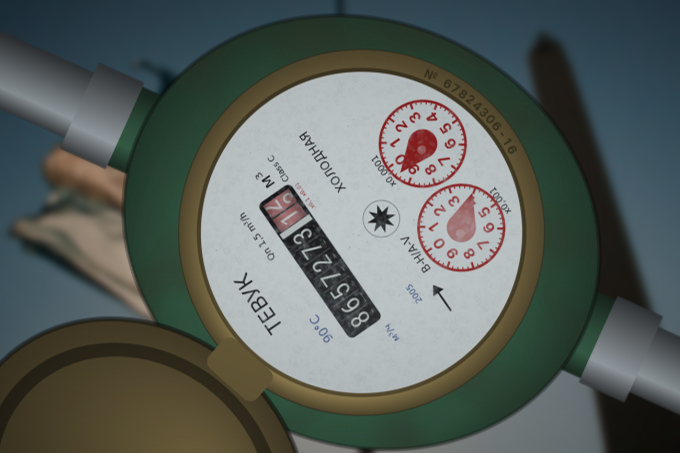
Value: 8657273.1239 m³
